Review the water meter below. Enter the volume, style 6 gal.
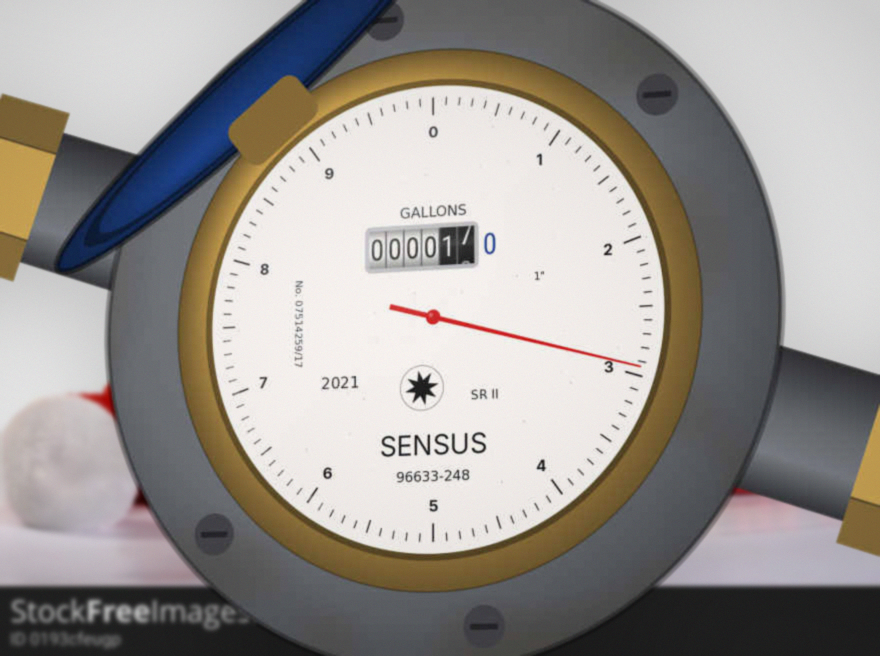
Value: 172.9 gal
